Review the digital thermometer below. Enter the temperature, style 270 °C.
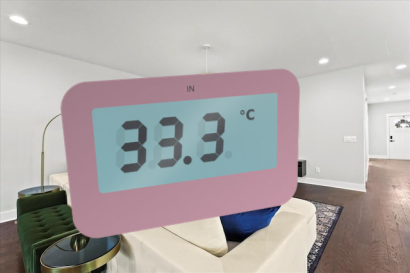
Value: 33.3 °C
